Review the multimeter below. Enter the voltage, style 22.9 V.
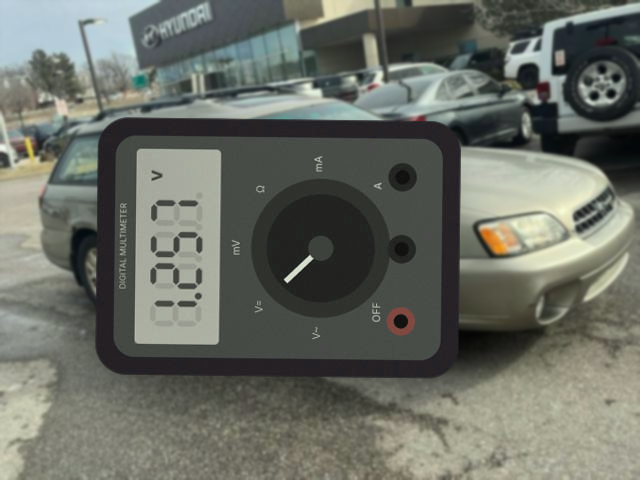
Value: 1.257 V
